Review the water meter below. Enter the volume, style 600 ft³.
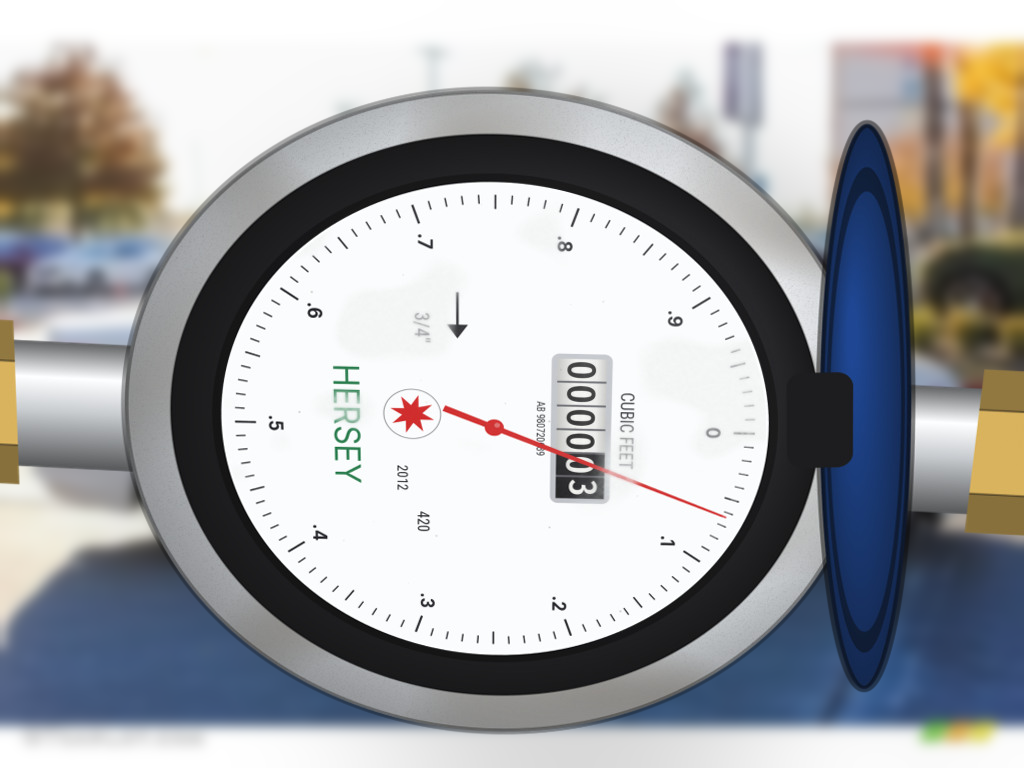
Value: 3.06 ft³
